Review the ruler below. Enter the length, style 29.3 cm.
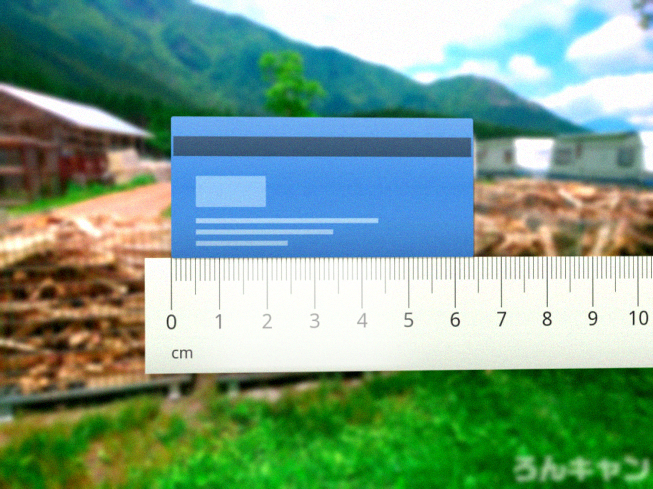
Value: 6.4 cm
